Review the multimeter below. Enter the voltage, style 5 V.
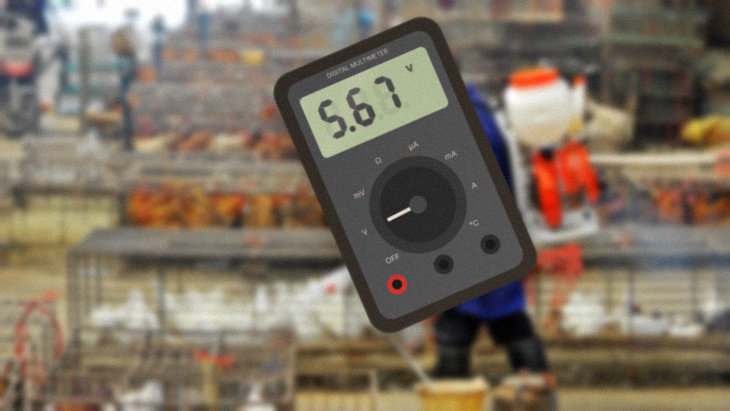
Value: 5.67 V
